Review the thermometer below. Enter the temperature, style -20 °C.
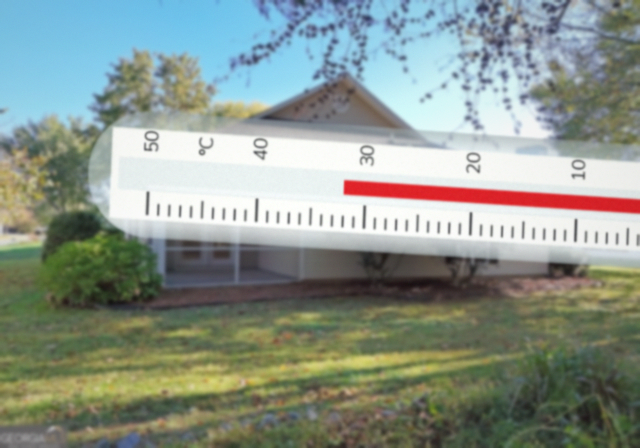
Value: 32 °C
